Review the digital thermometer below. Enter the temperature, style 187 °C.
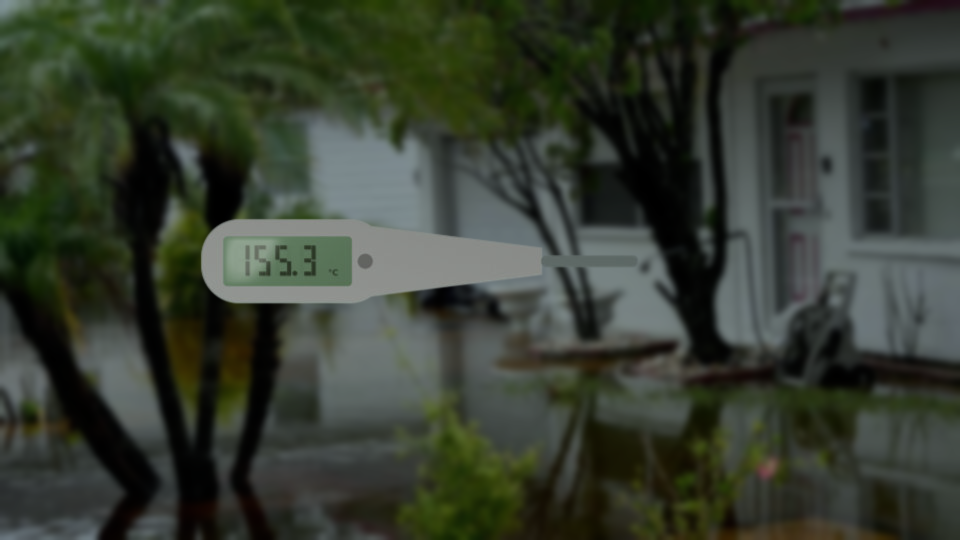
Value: 155.3 °C
